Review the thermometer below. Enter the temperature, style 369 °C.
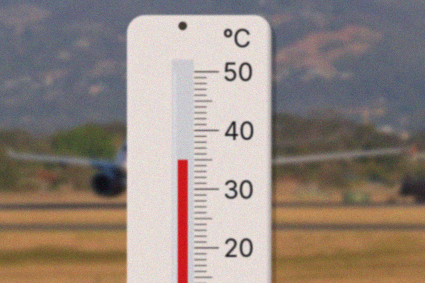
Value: 35 °C
